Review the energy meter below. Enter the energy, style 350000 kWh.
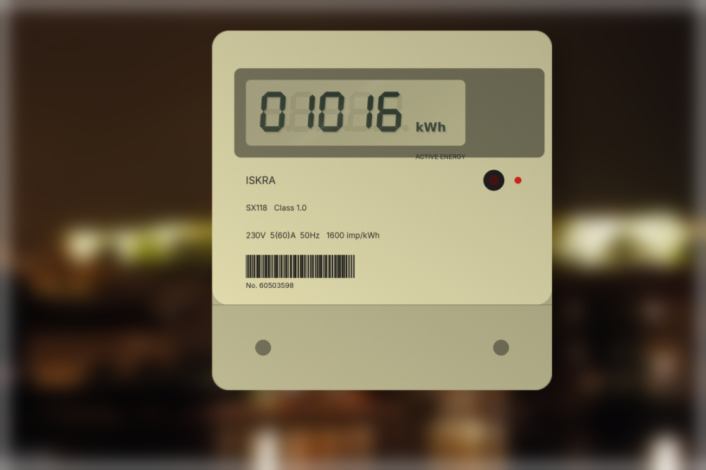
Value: 1016 kWh
